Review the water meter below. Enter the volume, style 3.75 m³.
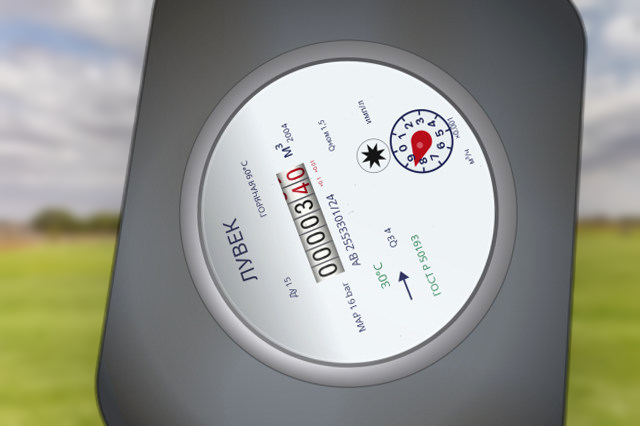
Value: 3.398 m³
